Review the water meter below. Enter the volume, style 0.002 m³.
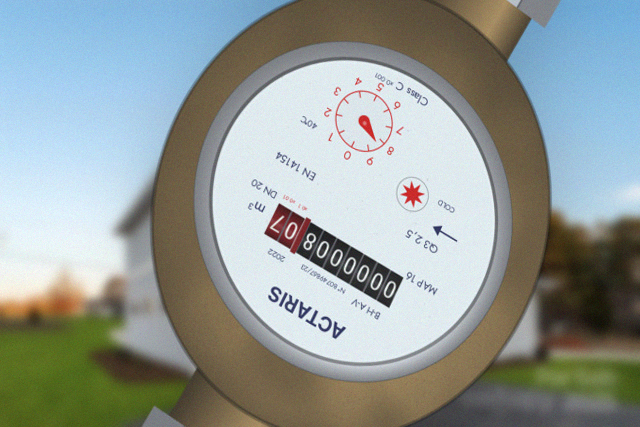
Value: 8.078 m³
